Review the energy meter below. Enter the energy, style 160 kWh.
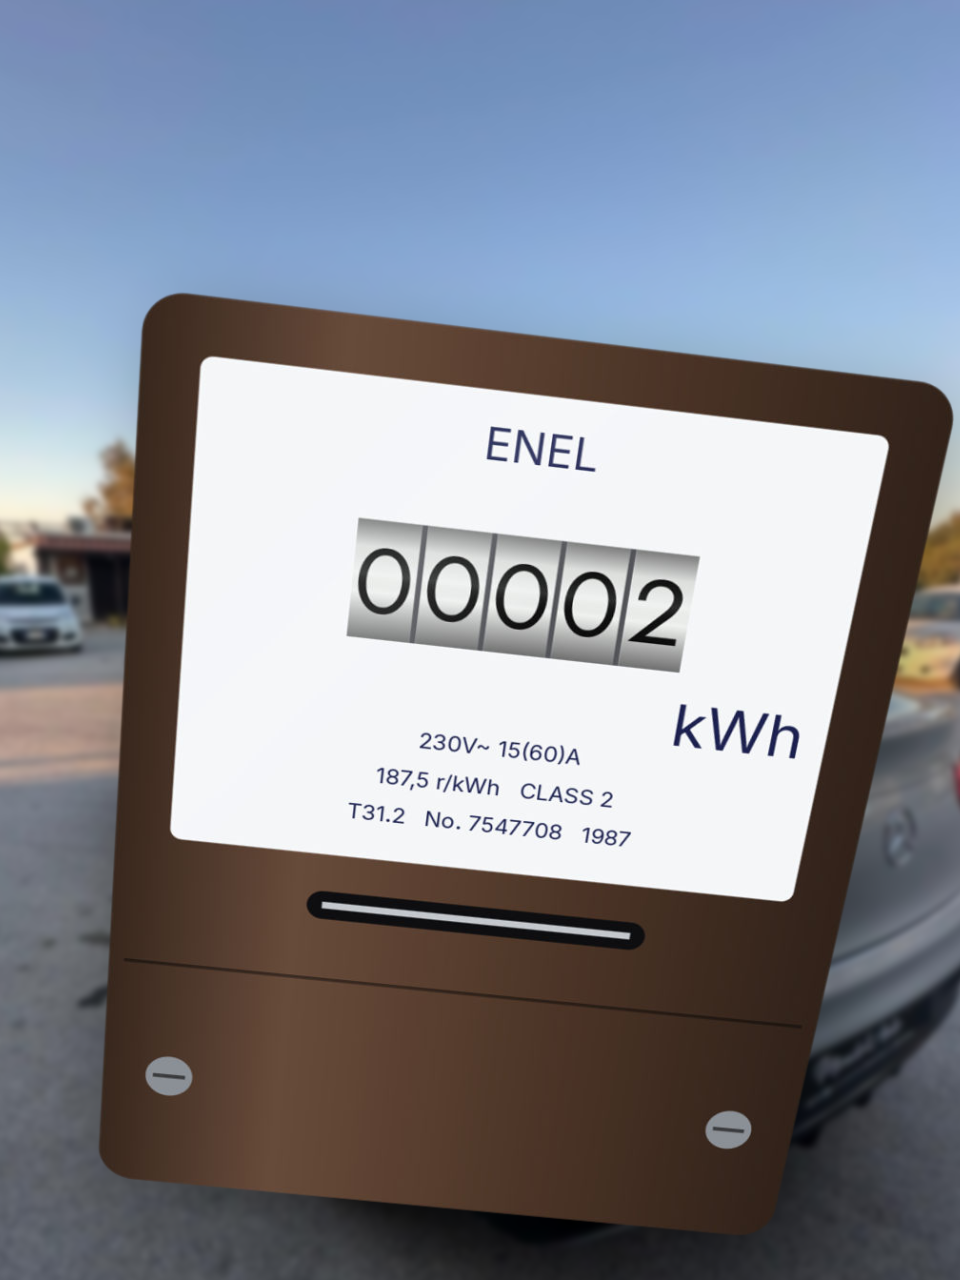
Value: 2 kWh
